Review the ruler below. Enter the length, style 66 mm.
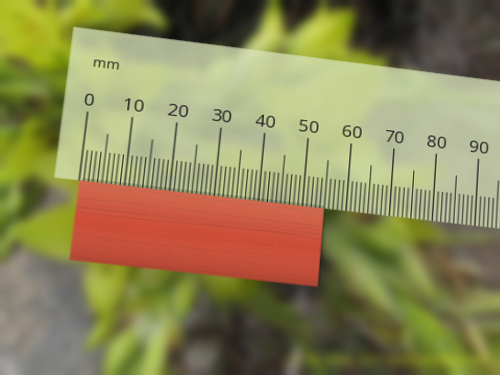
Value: 55 mm
